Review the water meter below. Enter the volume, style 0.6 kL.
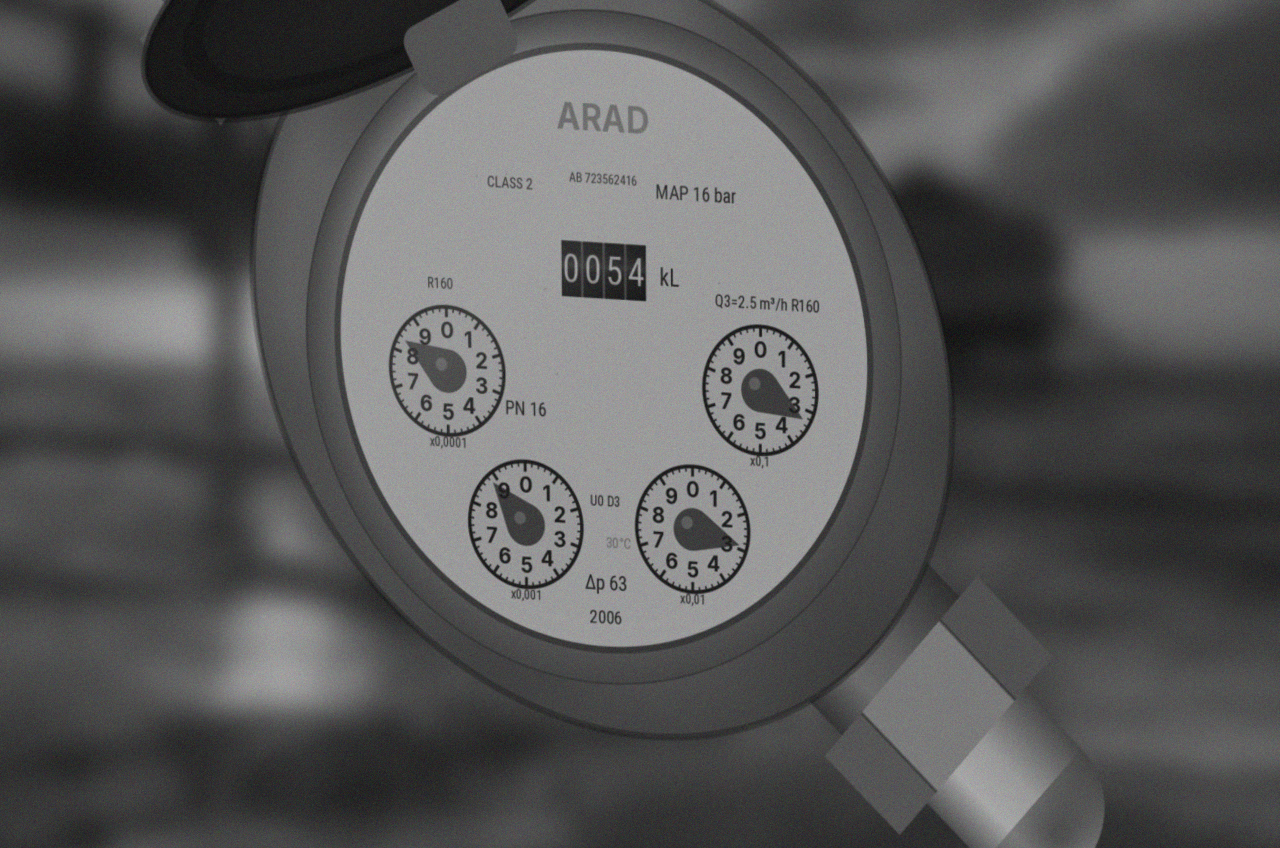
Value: 54.3288 kL
